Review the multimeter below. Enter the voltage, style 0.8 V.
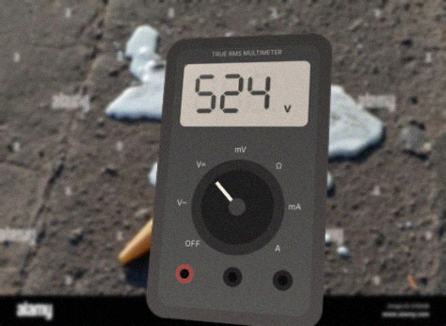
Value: 524 V
